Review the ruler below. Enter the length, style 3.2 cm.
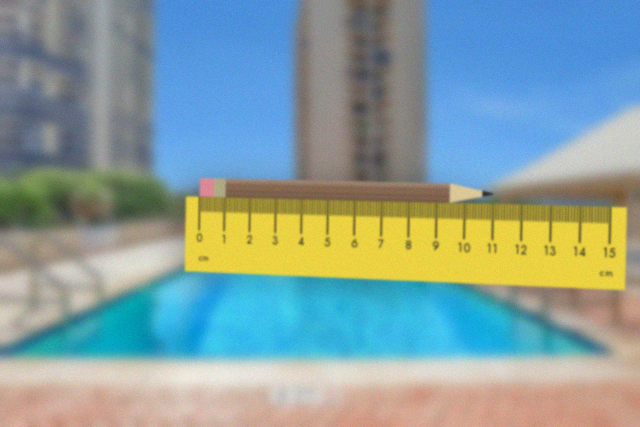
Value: 11 cm
